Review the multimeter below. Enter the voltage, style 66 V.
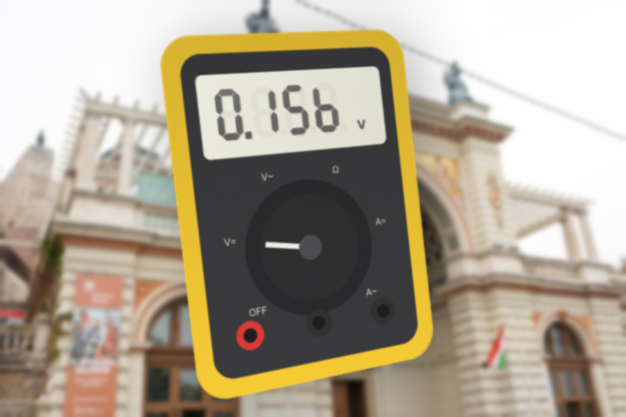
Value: 0.156 V
